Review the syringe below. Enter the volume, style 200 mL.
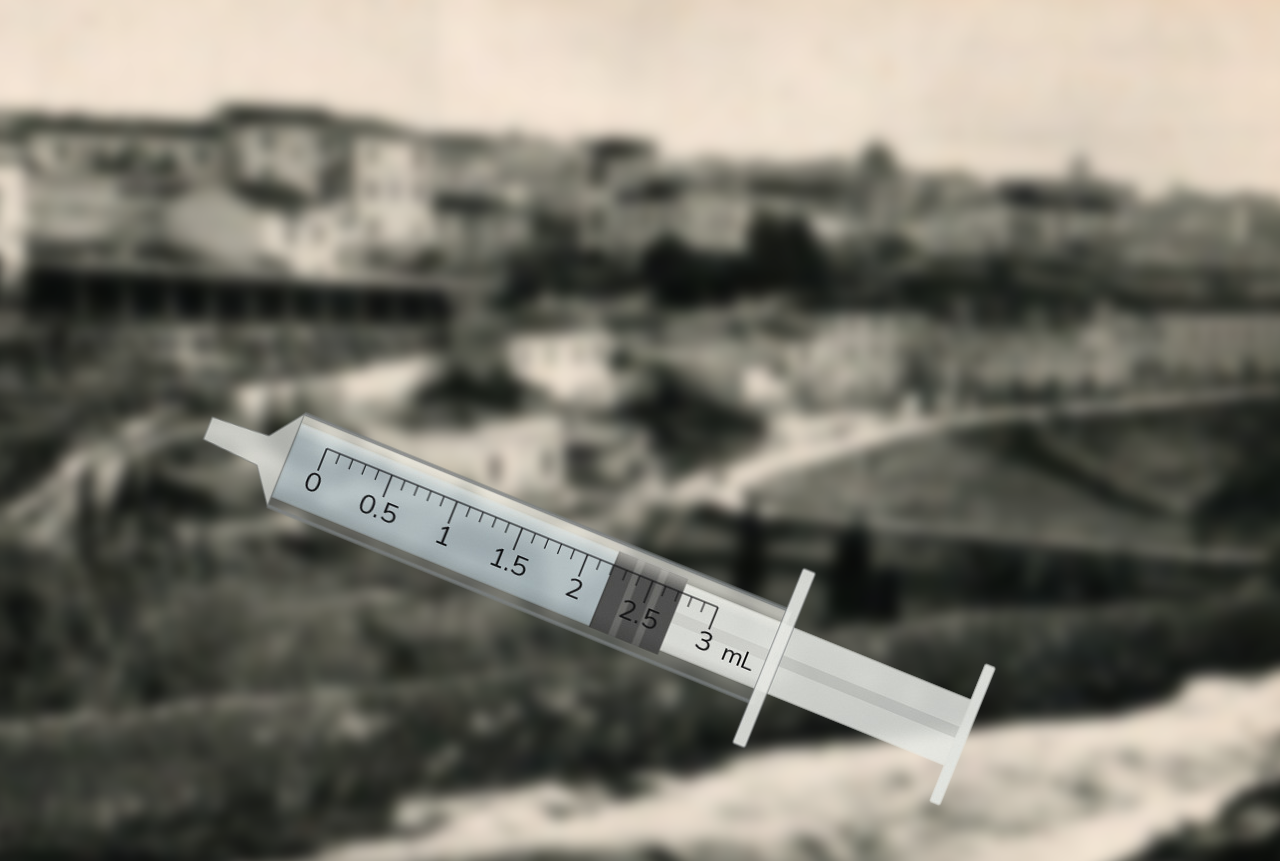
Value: 2.2 mL
